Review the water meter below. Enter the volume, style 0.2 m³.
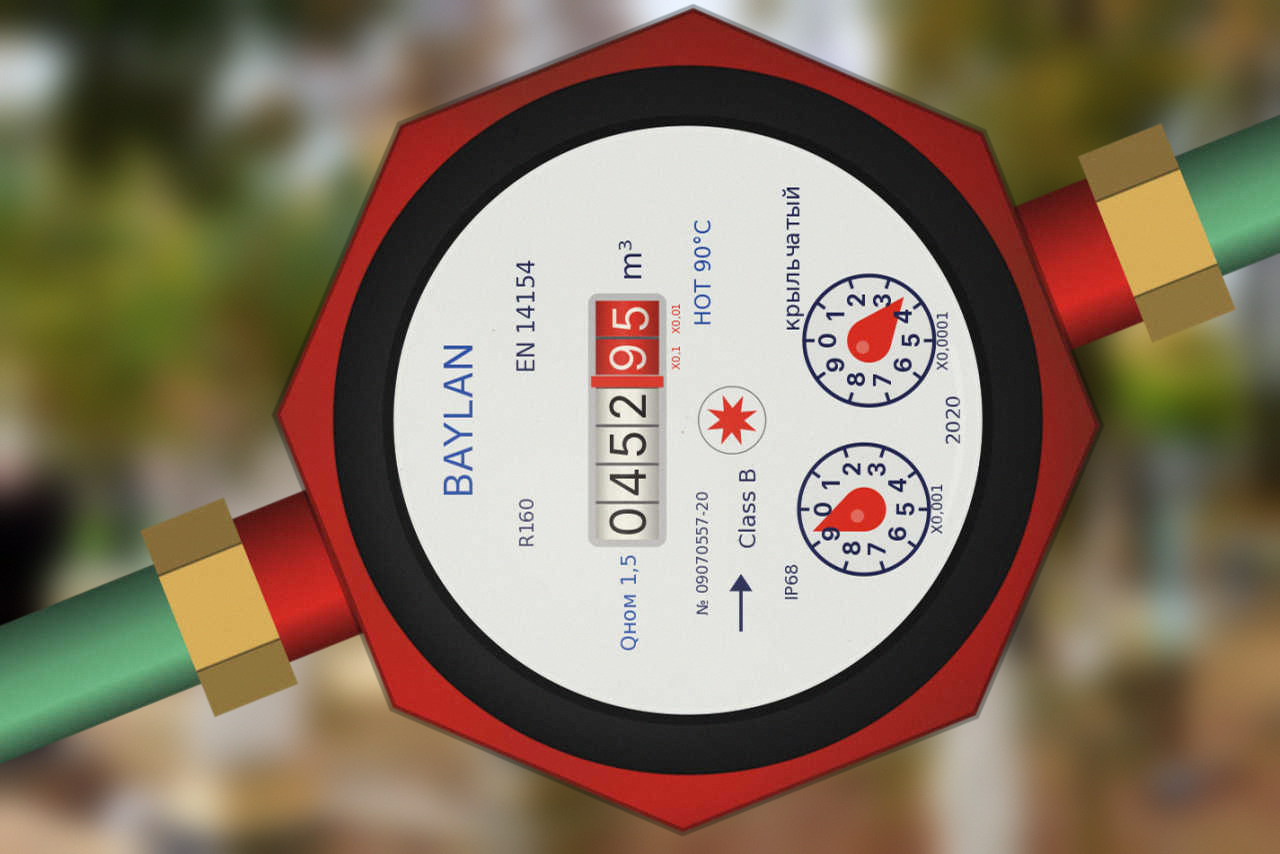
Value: 452.9493 m³
